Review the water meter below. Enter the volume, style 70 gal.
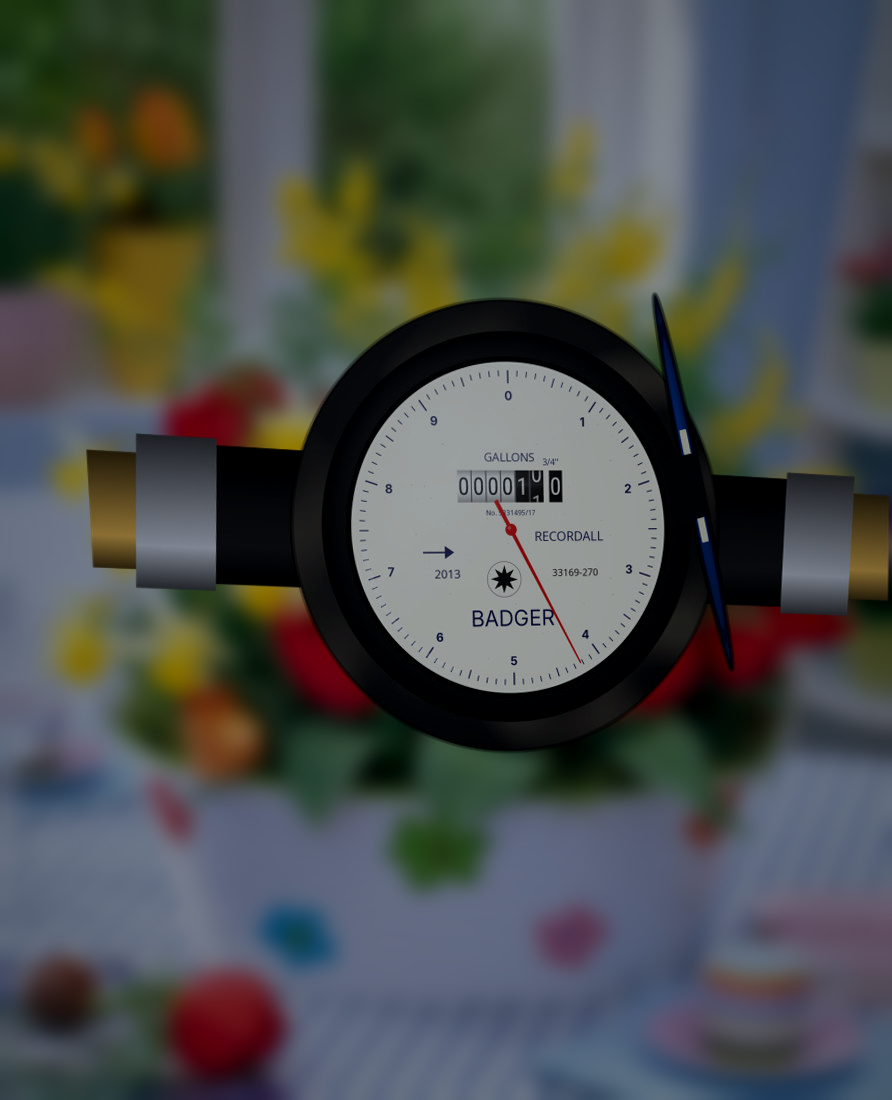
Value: 104.2 gal
